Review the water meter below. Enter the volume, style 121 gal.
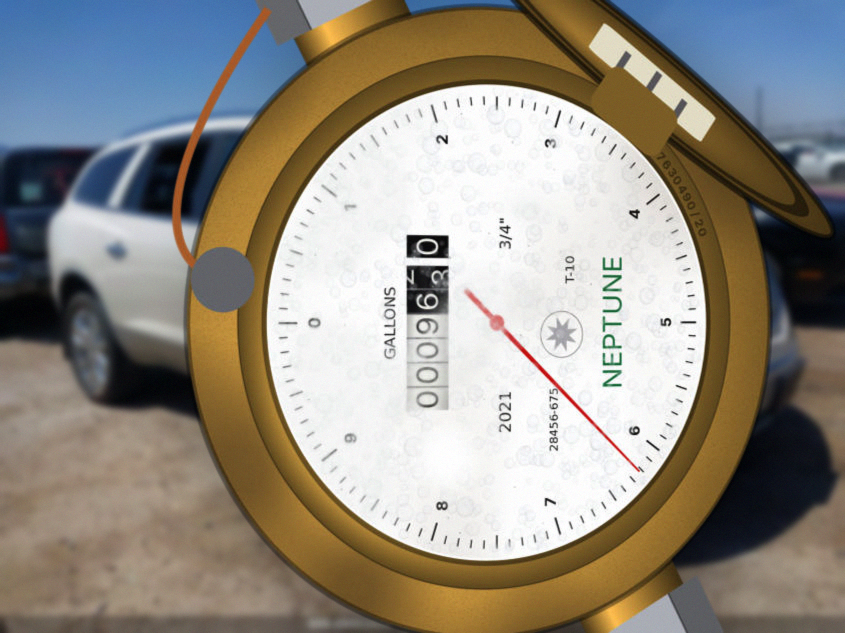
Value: 9626.2 gal
